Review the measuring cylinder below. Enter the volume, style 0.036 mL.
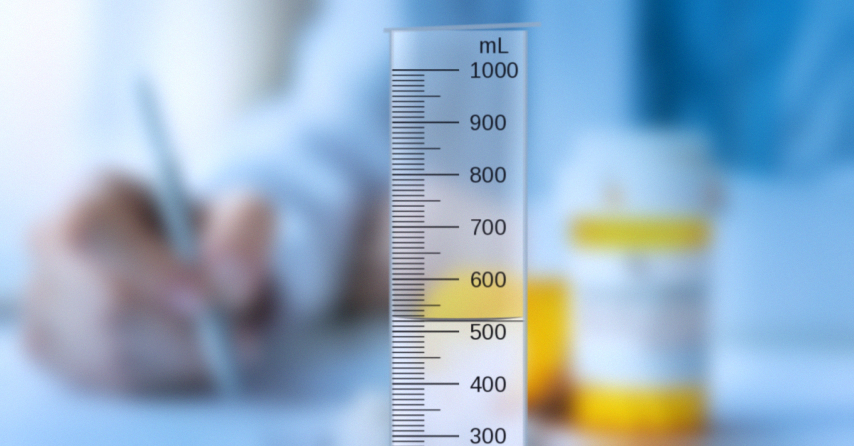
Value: 520 mL
